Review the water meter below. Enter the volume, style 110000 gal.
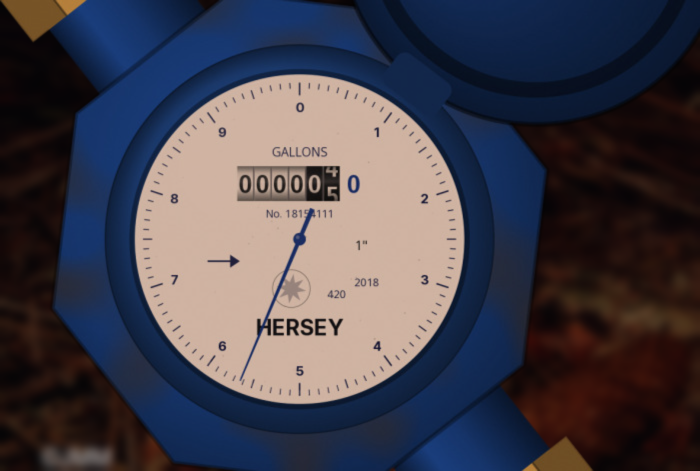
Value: 45.6 gal
